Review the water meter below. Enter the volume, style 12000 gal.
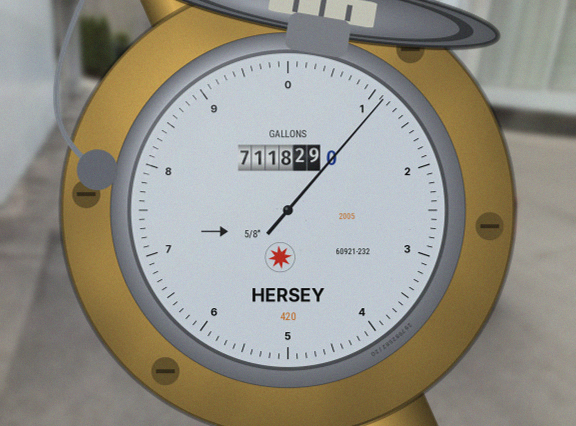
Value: 7118291.1 gal
